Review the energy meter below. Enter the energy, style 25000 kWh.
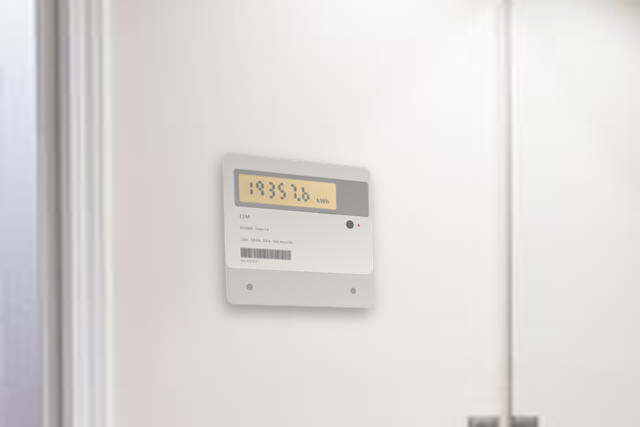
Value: 19357.6 kWh
